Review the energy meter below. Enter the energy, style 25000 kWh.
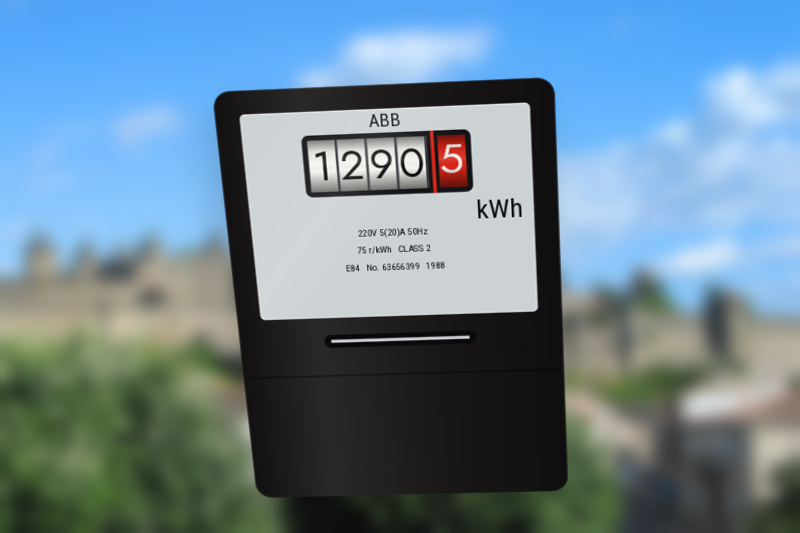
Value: 1290.5 kWh
